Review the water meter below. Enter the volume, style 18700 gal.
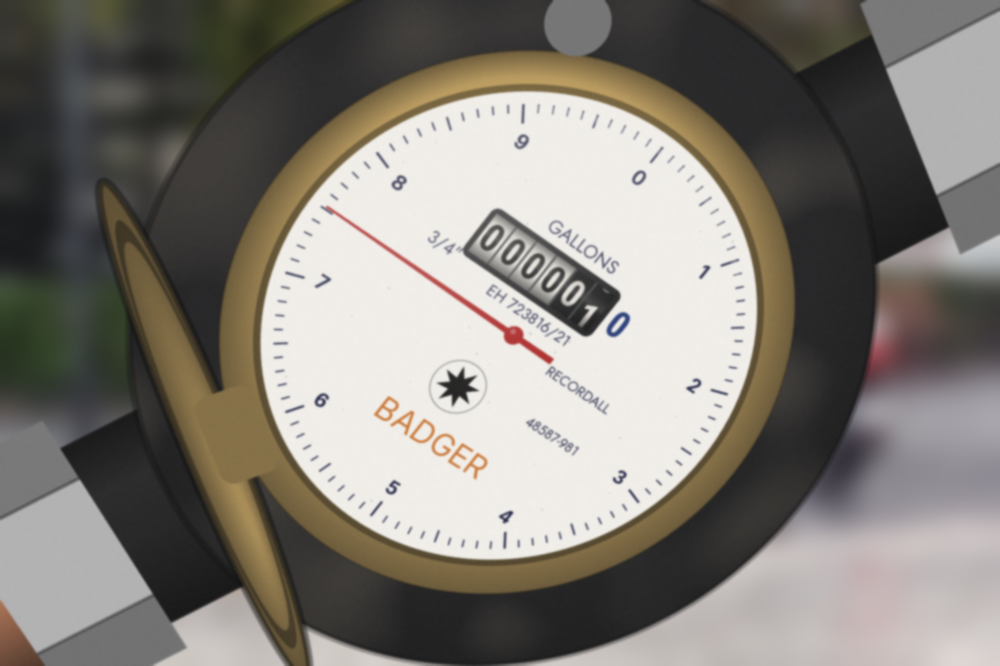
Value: 7.5 gal
